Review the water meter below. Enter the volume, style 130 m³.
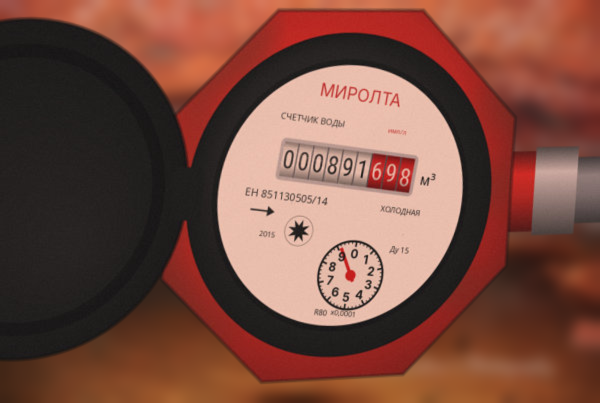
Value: 891.6979 m³
